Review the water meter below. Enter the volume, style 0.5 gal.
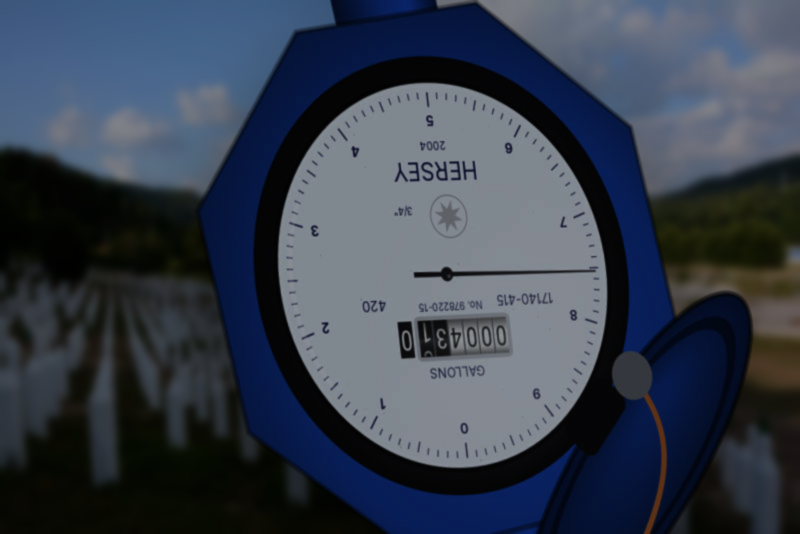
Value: 4307.5 gal
